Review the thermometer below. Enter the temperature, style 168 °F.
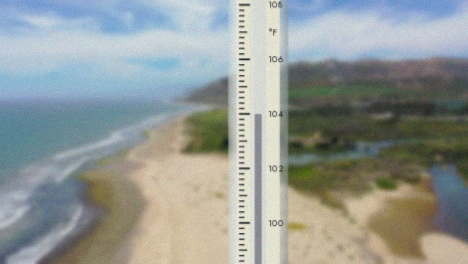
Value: 104 °F
